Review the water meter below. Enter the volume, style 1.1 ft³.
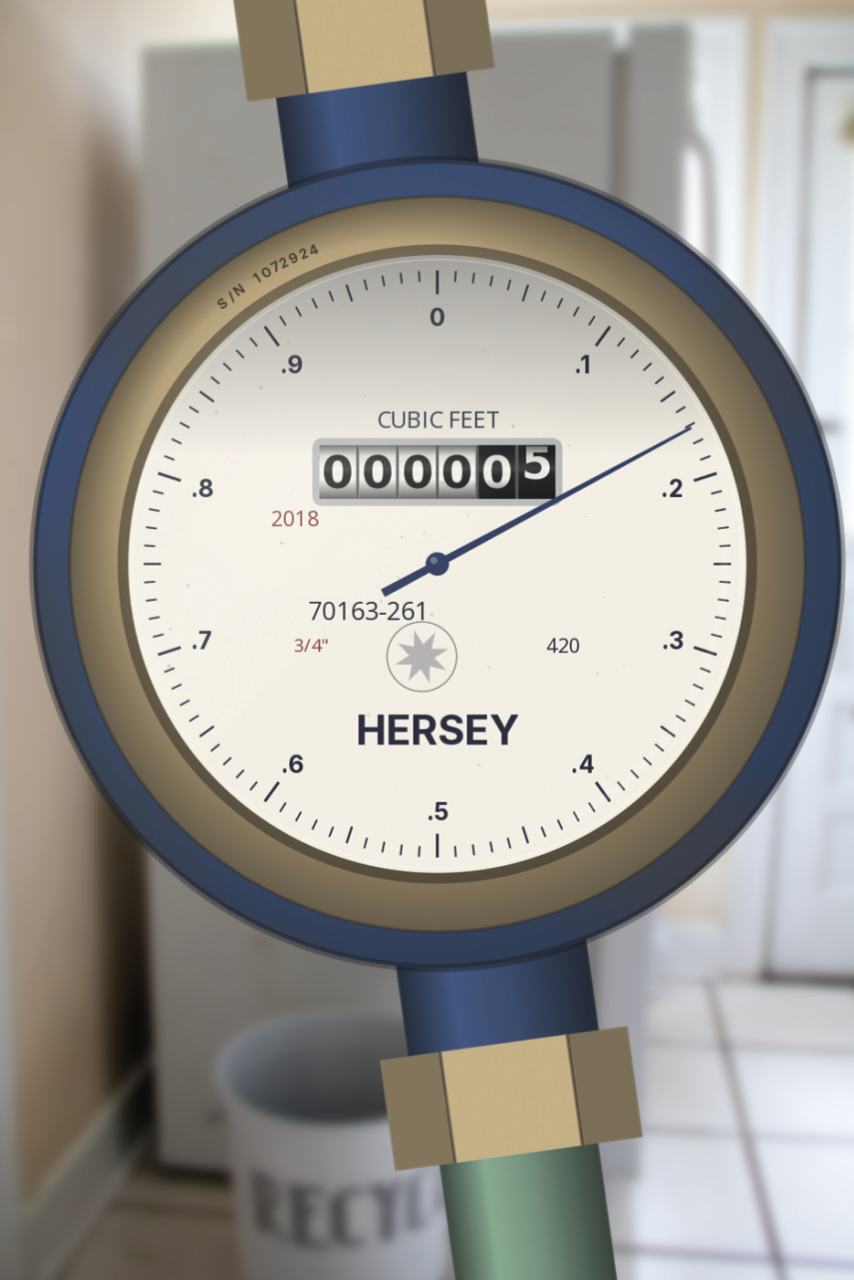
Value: 5.17 ft³
